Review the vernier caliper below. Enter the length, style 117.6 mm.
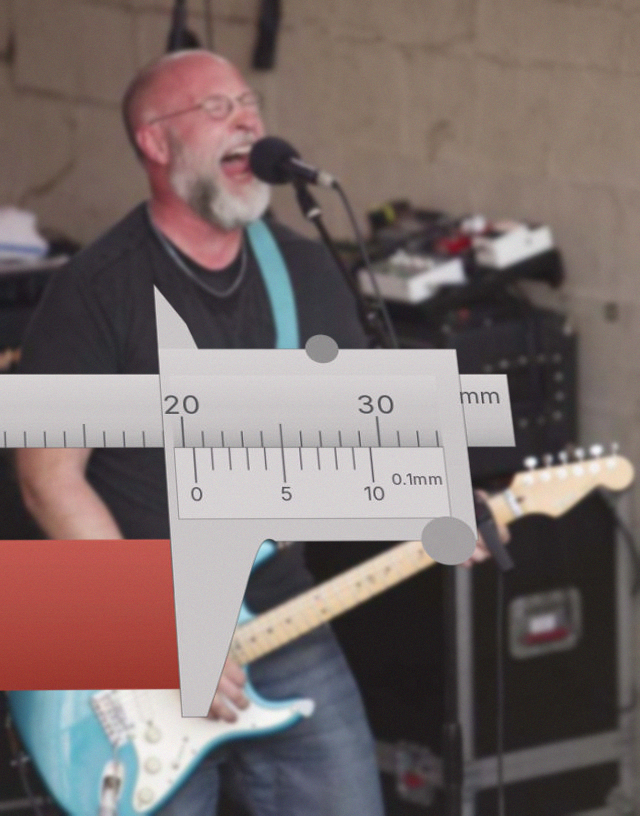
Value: 20.5 mm
